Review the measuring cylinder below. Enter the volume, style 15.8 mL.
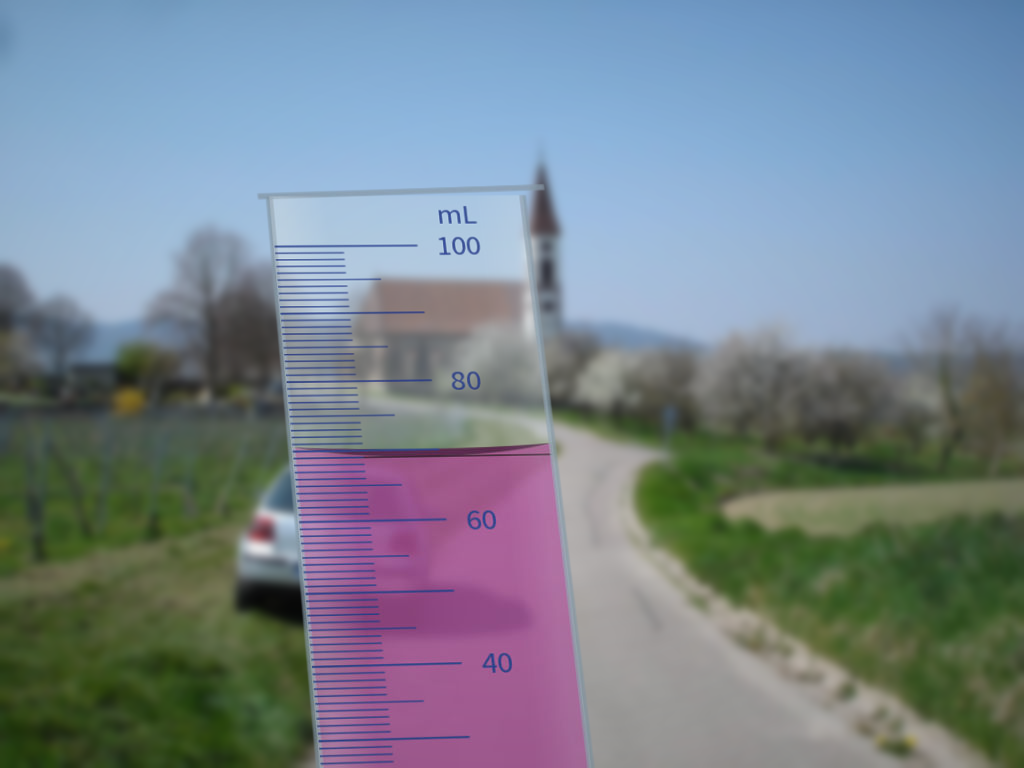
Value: 69 mL
